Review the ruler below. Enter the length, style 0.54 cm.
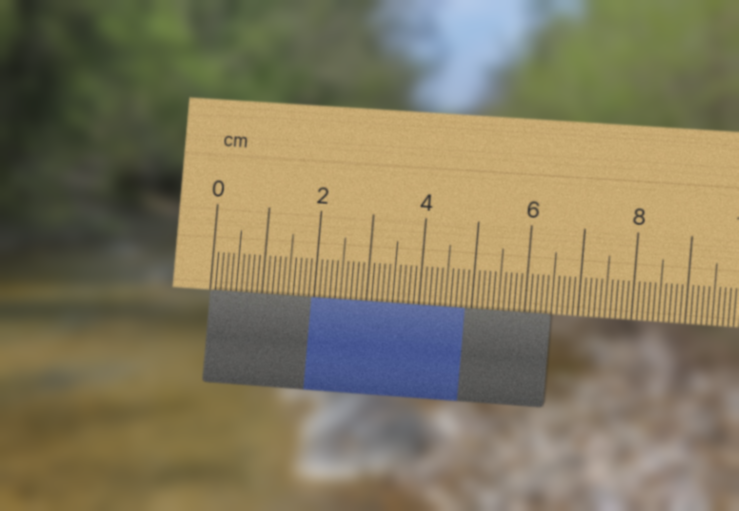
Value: 6.5 cm
